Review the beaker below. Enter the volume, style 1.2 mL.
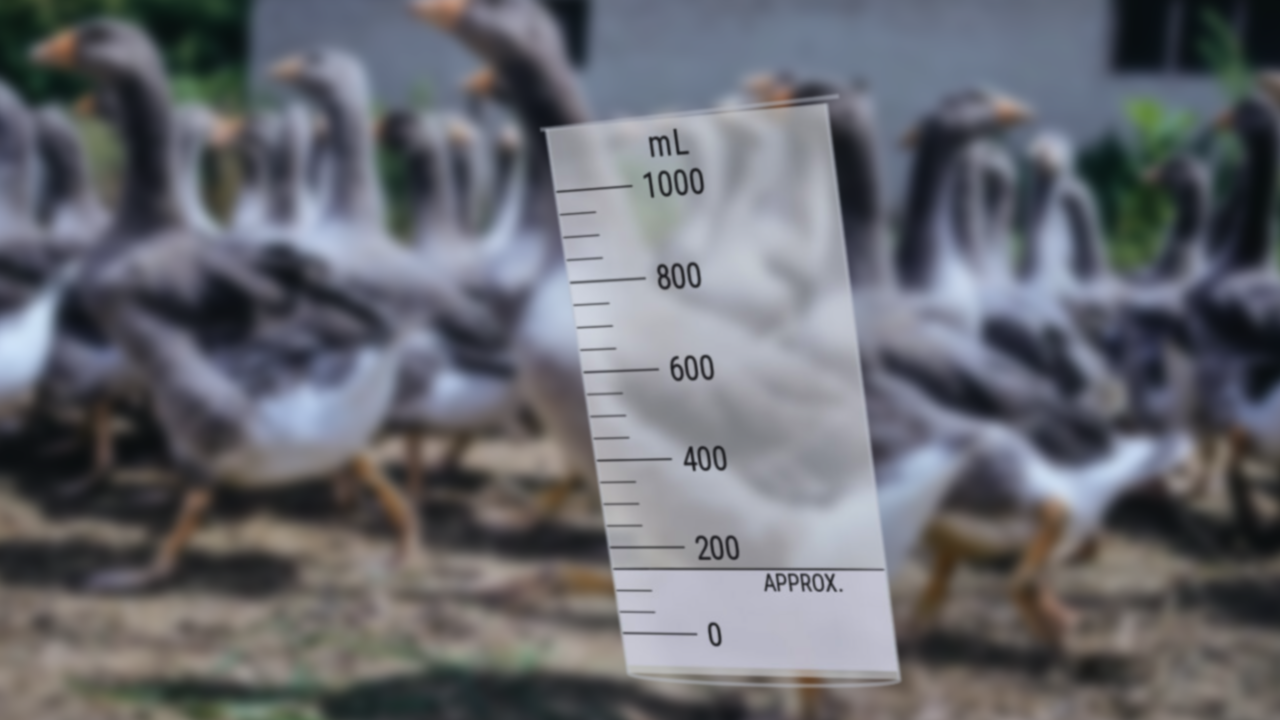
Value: 150 mL
